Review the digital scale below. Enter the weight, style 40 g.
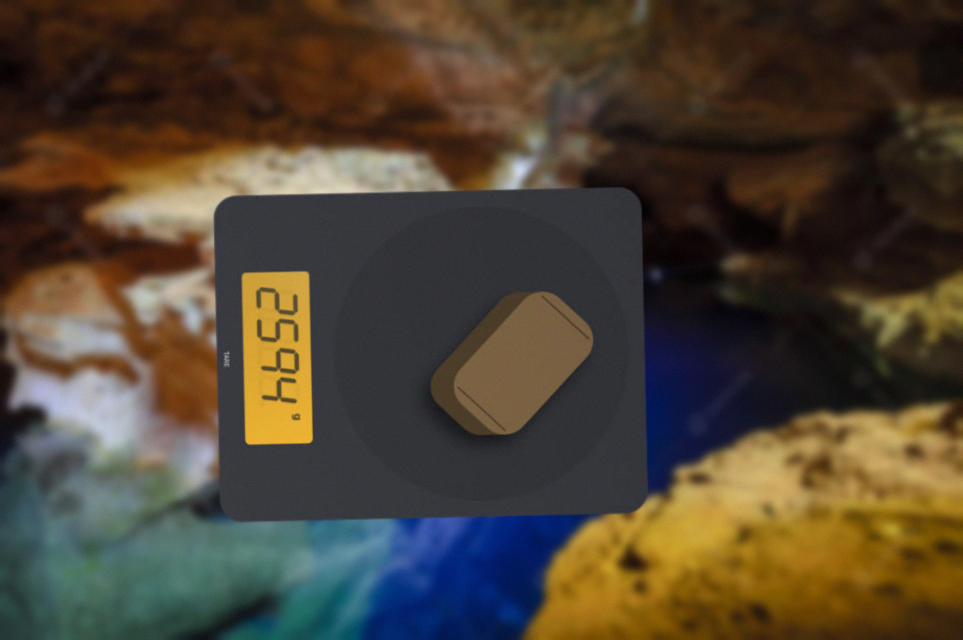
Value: 2594 g
